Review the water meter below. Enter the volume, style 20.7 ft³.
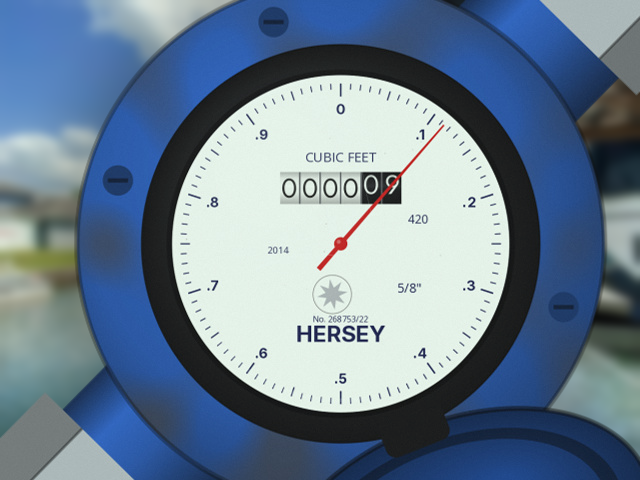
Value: 9.11 ft³
